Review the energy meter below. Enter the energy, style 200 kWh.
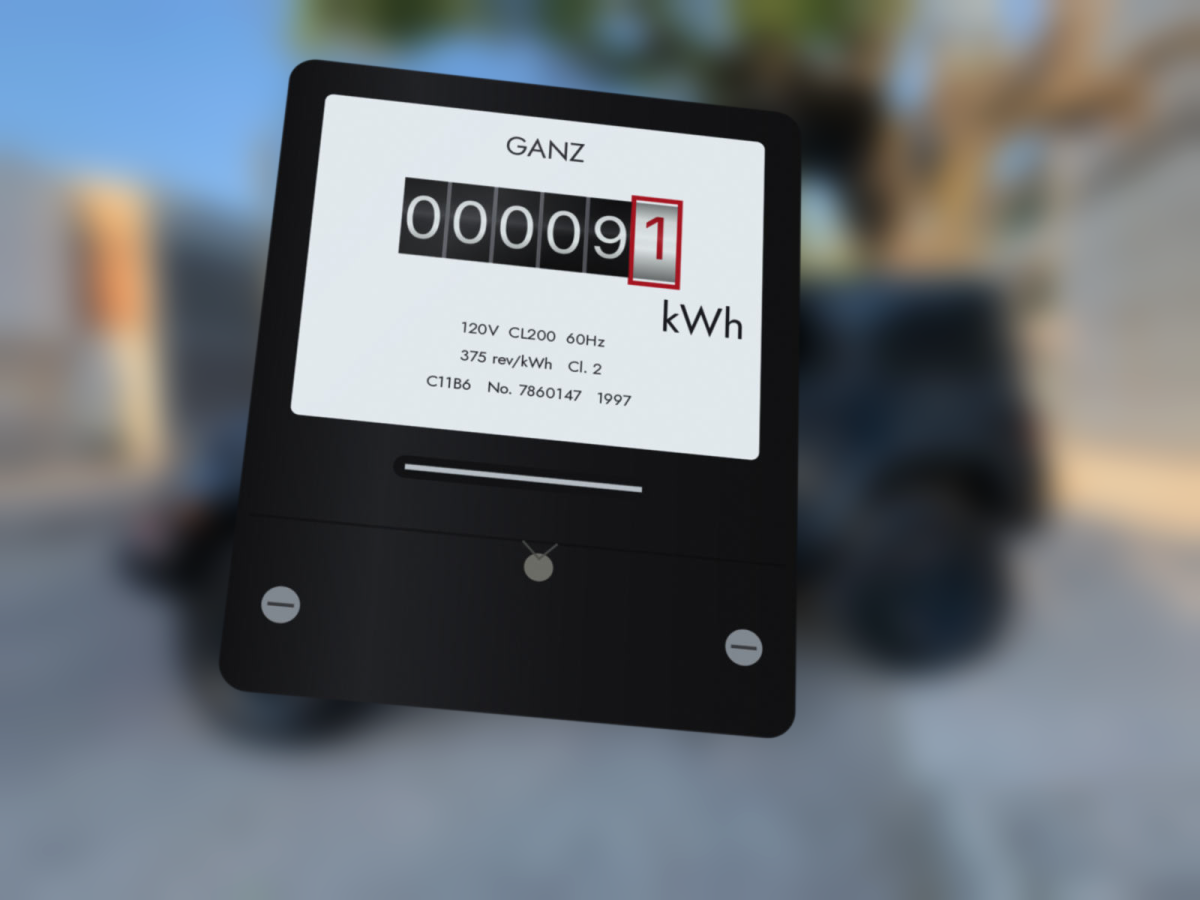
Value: 9.1 kWh
